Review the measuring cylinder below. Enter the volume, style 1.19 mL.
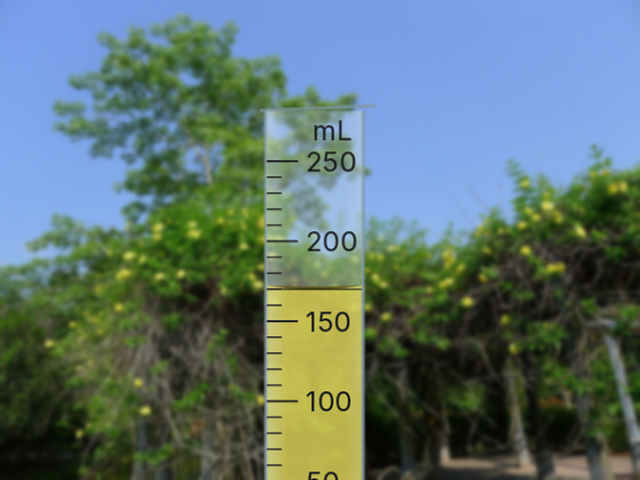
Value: 170 mL
